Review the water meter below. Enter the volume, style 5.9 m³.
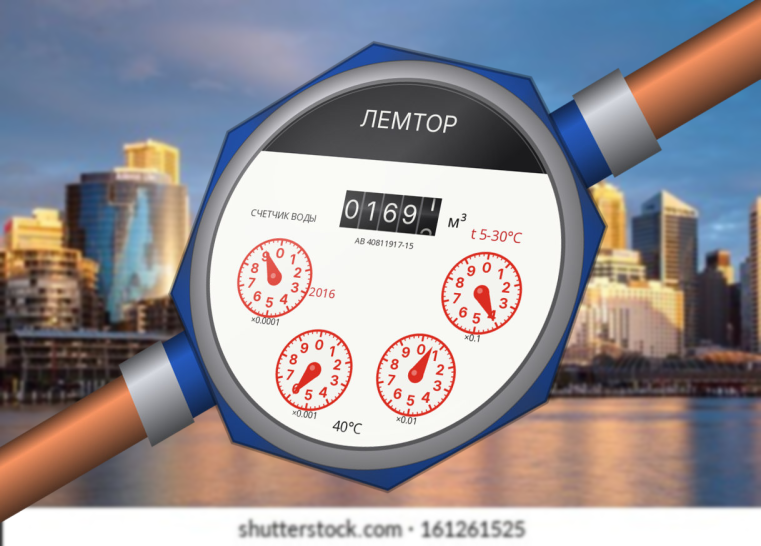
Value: 1691.4059 m³
